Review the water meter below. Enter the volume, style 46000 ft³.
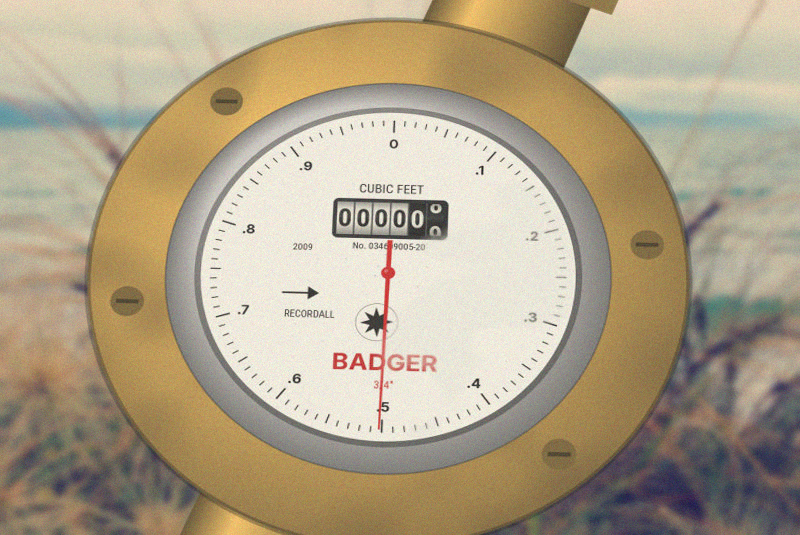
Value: 8.50 ft³
